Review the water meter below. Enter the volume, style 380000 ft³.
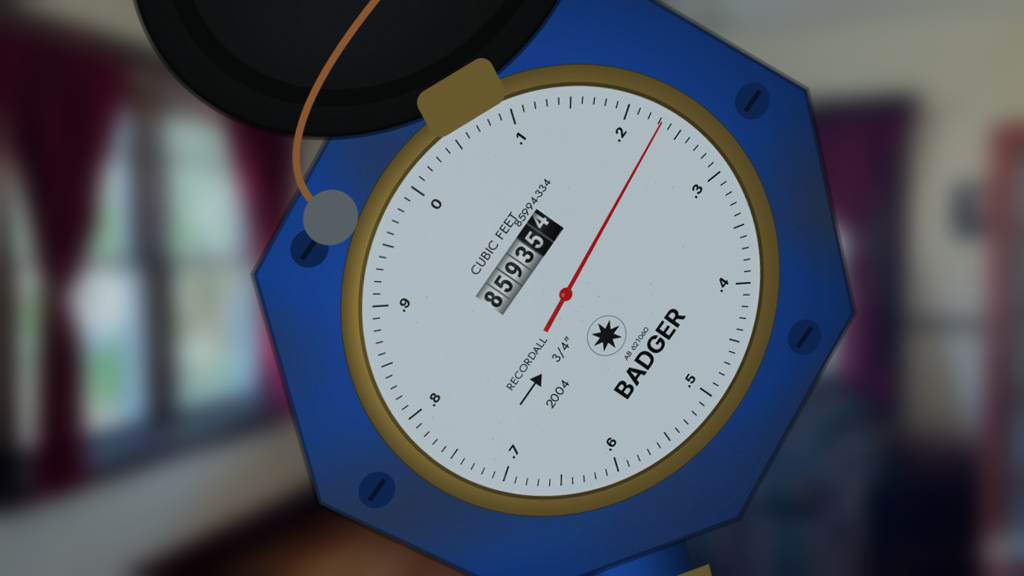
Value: 859354.23 ft³
